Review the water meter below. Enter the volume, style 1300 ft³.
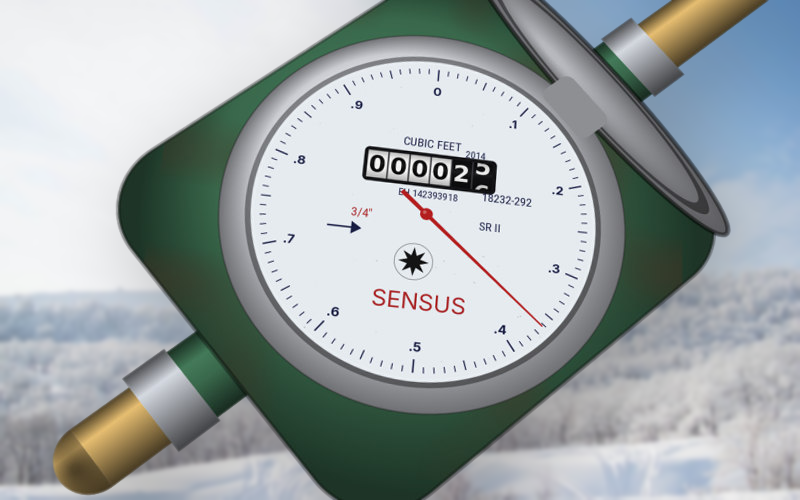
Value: 25.36 ft³
